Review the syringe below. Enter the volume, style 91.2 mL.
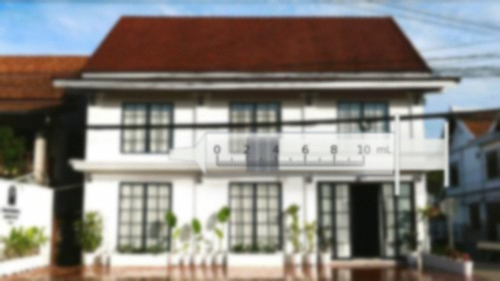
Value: 2 mL
